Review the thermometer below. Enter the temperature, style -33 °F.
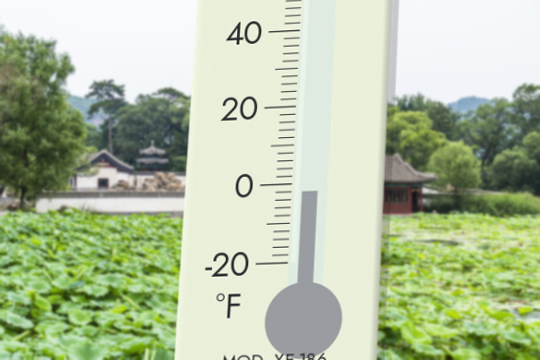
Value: -2 °F
